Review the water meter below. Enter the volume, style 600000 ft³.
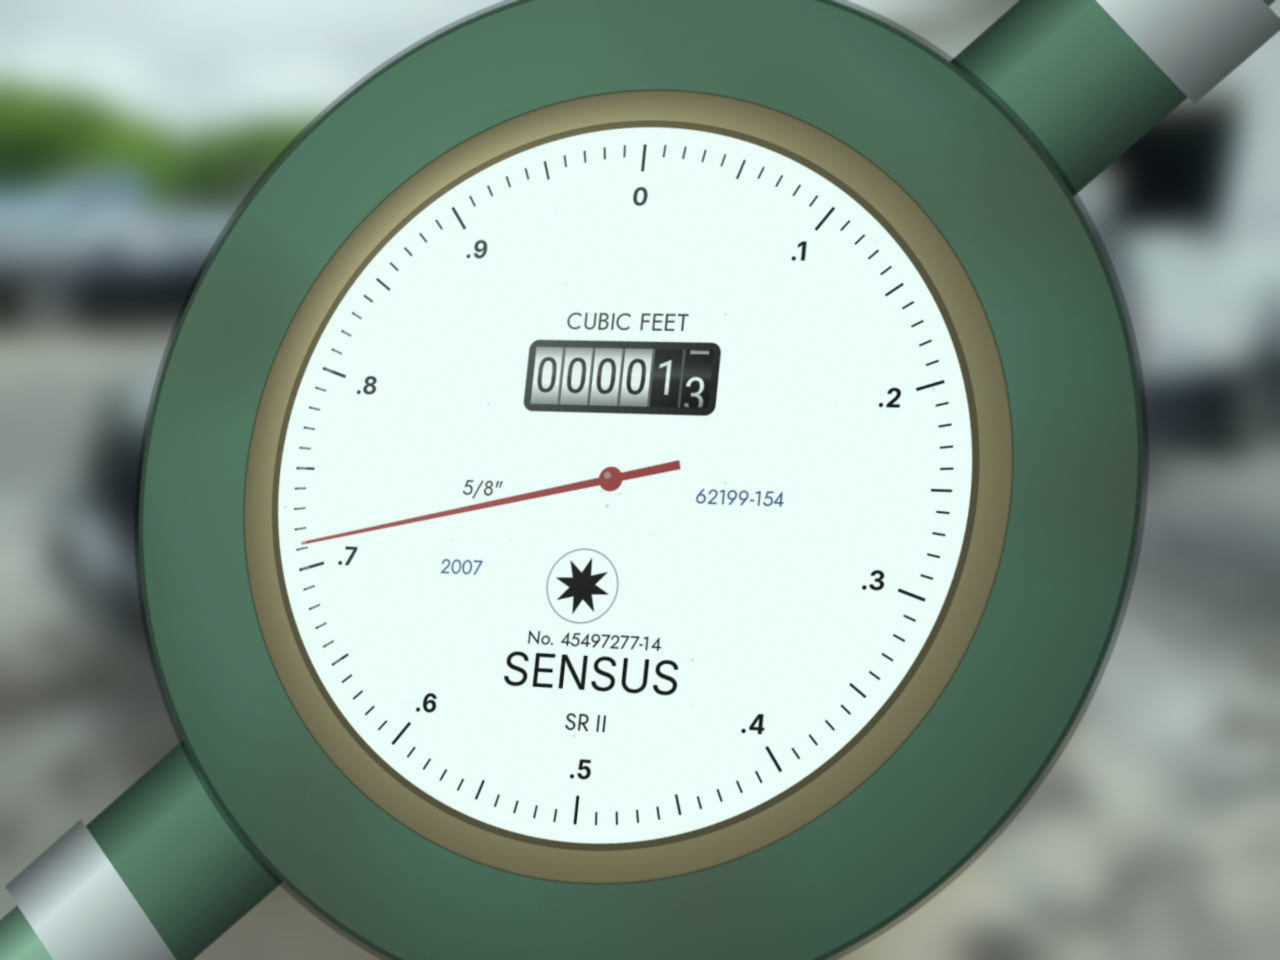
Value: 12.71 ft³
